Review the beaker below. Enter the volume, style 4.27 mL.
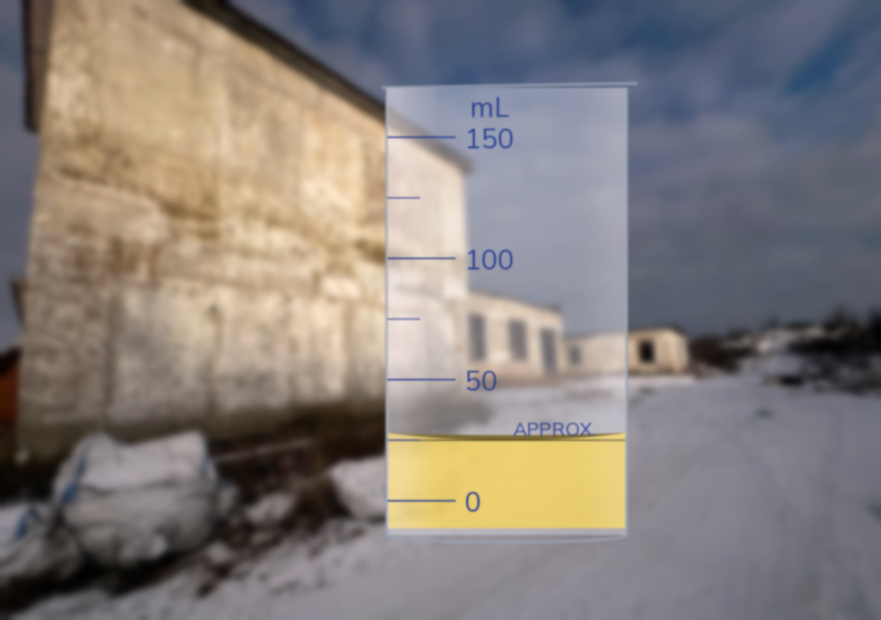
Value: 25 mL
